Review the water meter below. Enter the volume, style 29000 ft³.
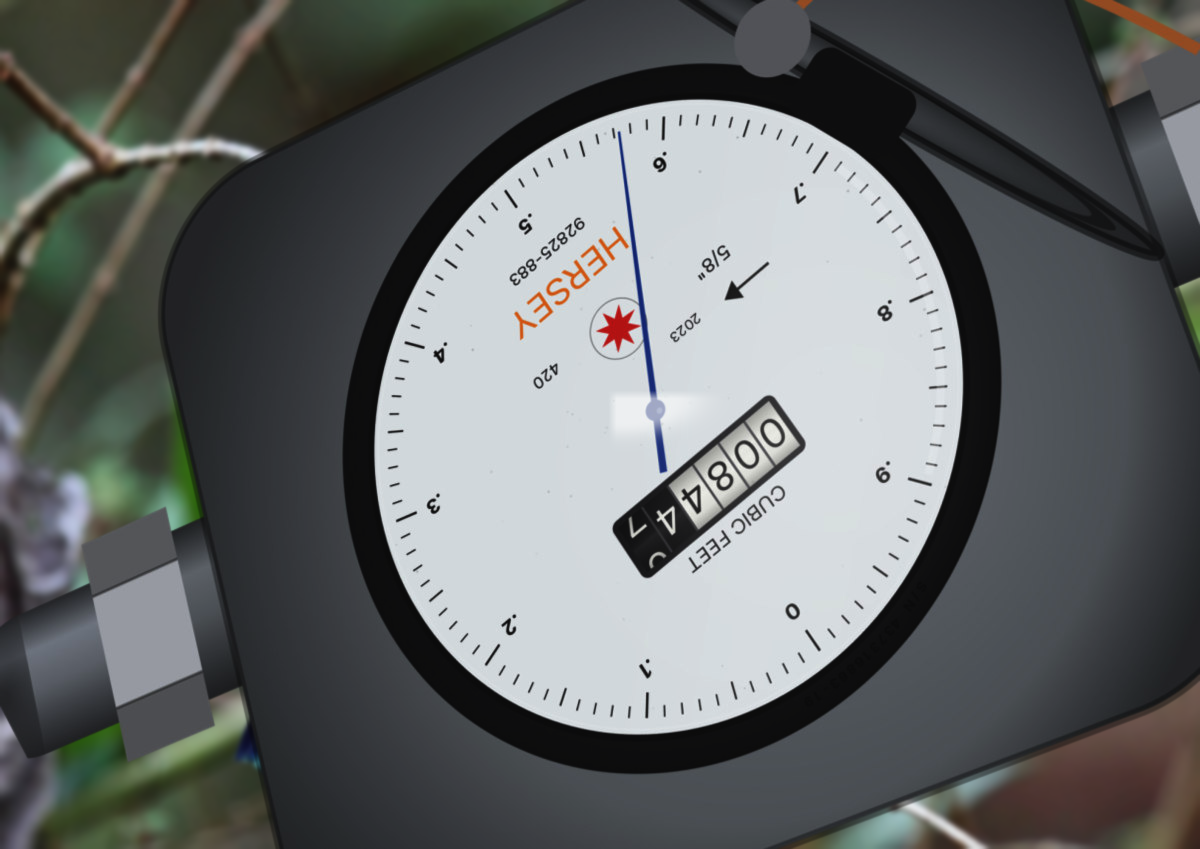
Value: 8446.57 ft³
